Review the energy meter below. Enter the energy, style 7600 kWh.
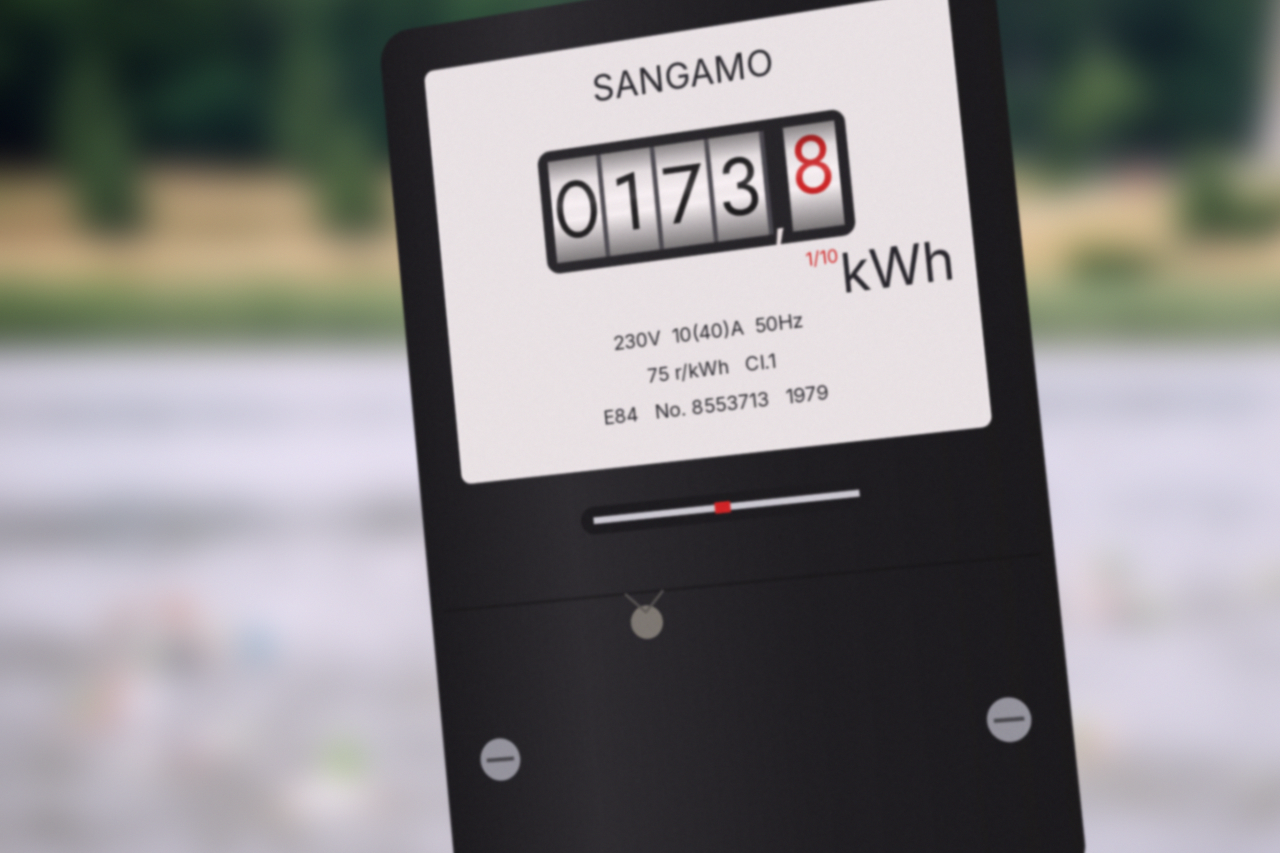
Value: 173.8 kWh
